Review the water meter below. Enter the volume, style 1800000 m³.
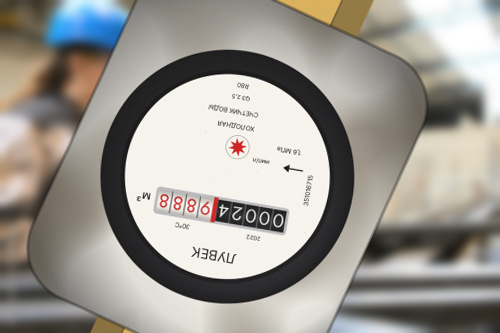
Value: 24.9888 m³
